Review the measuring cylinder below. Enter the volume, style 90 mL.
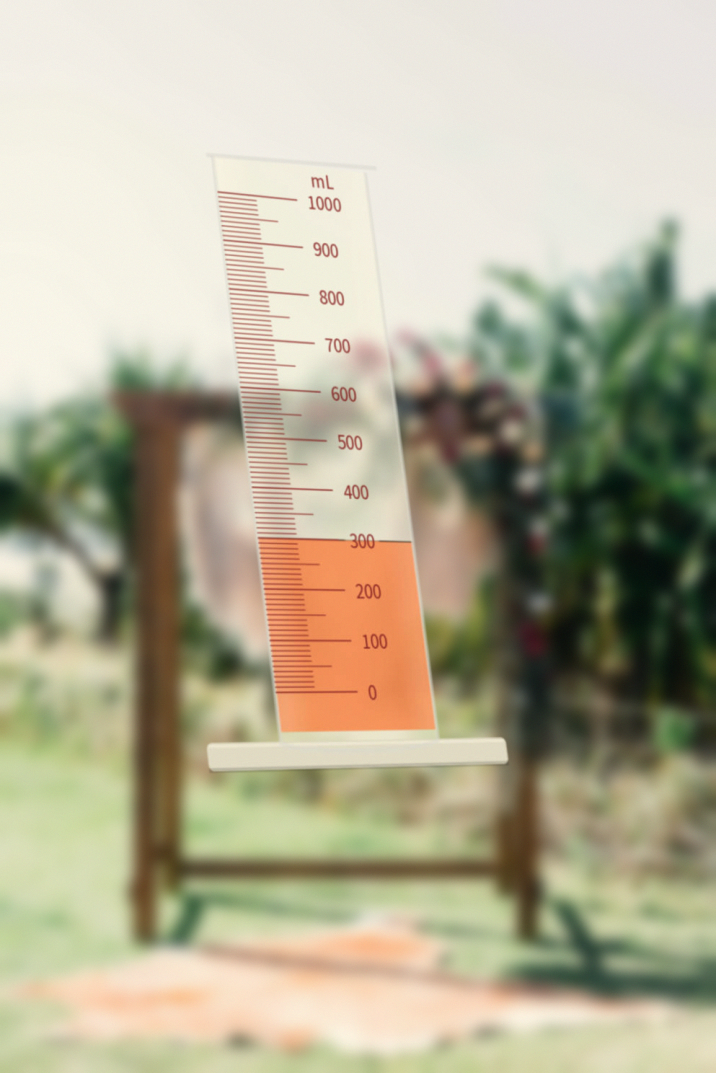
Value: 300 mL
